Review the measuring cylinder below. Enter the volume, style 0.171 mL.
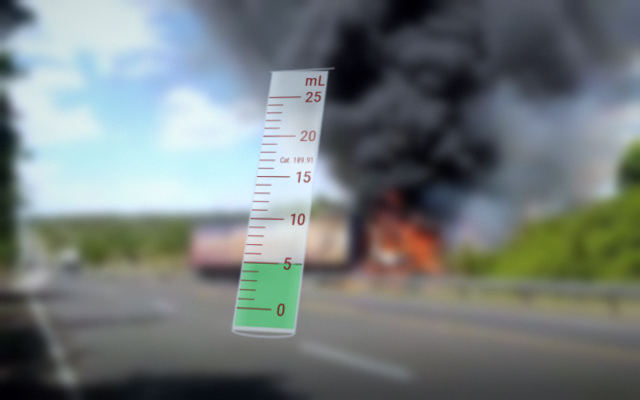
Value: 5 mL
